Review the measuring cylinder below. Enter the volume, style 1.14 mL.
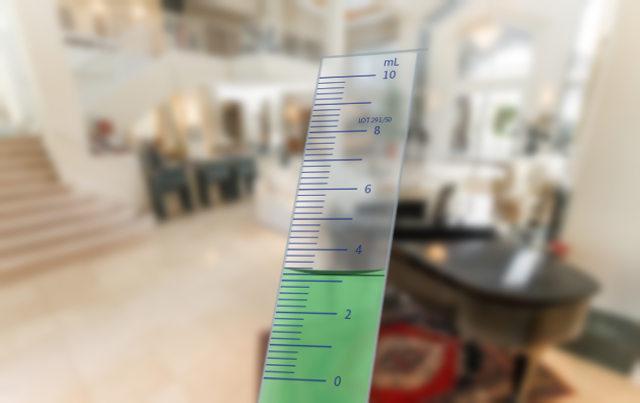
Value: 3.2 mL
